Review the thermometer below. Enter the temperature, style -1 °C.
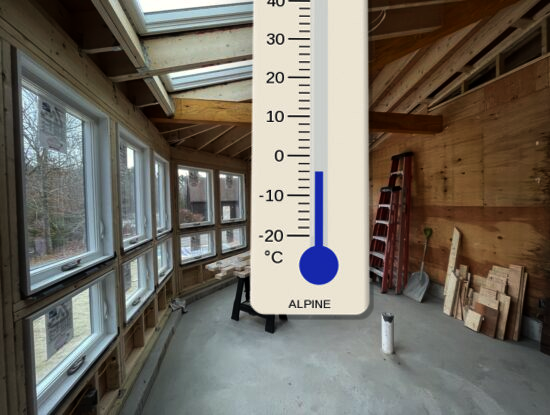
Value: -4 °C
